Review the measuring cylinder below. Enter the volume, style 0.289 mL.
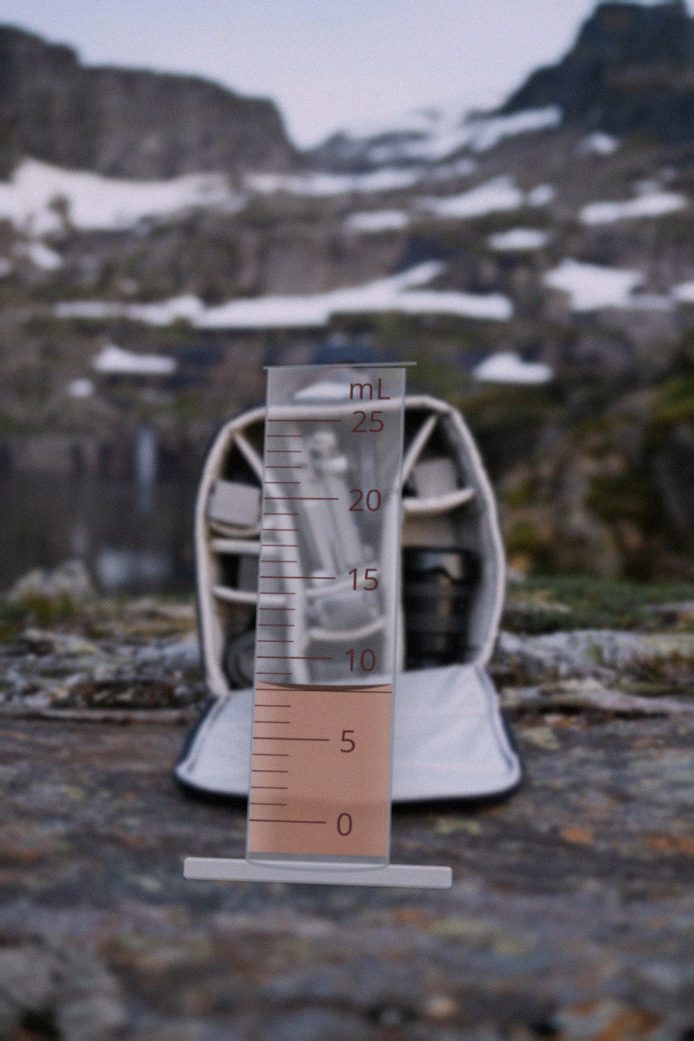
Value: 8 mL
